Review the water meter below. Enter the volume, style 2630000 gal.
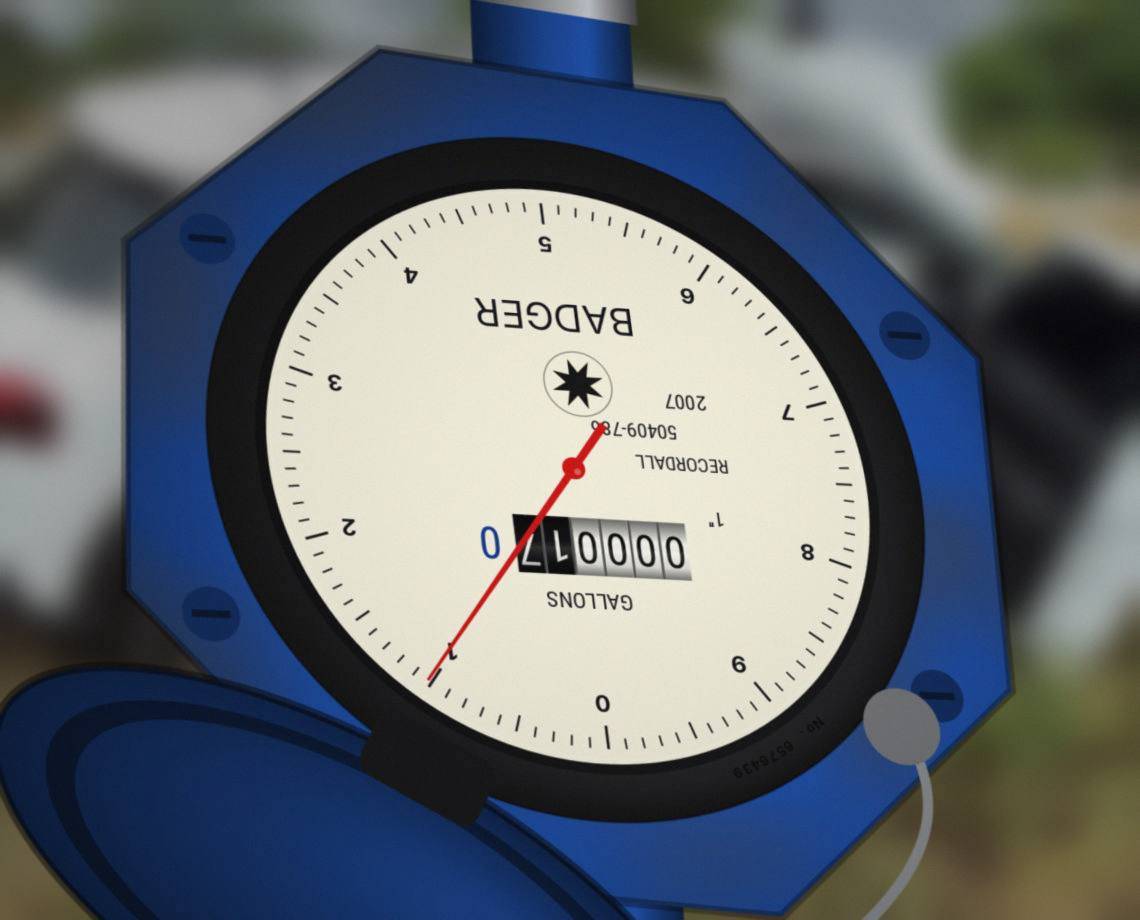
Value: 171.0 gal
